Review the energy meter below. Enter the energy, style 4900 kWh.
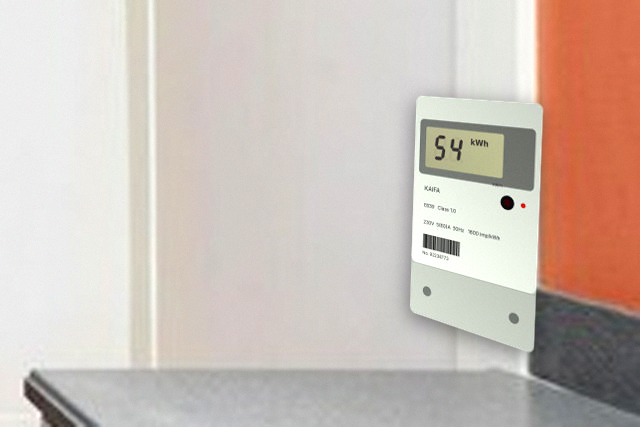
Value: 54 kWh
